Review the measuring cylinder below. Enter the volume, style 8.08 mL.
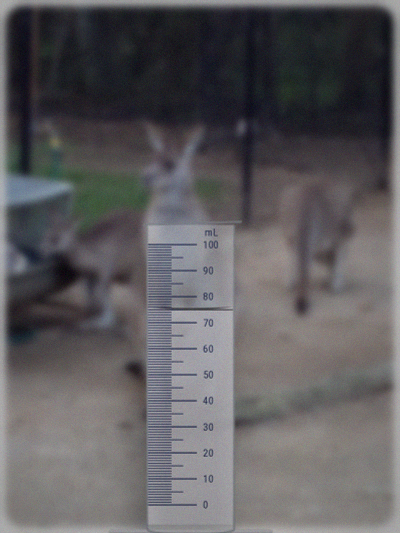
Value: 75 mL
